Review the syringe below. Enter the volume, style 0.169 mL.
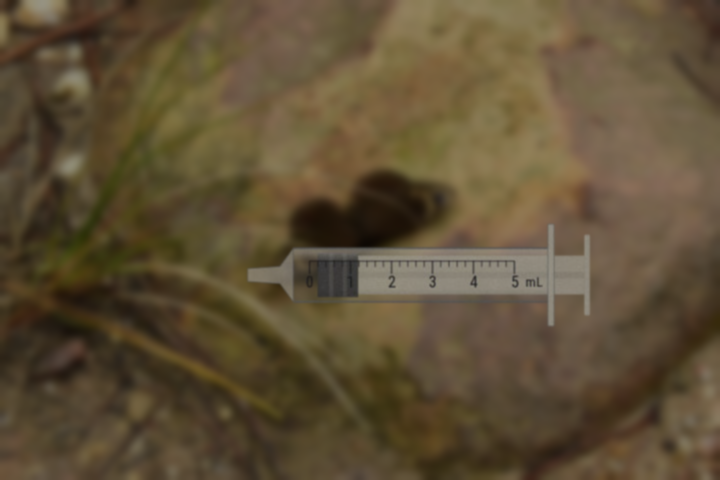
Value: 0.2 mL
